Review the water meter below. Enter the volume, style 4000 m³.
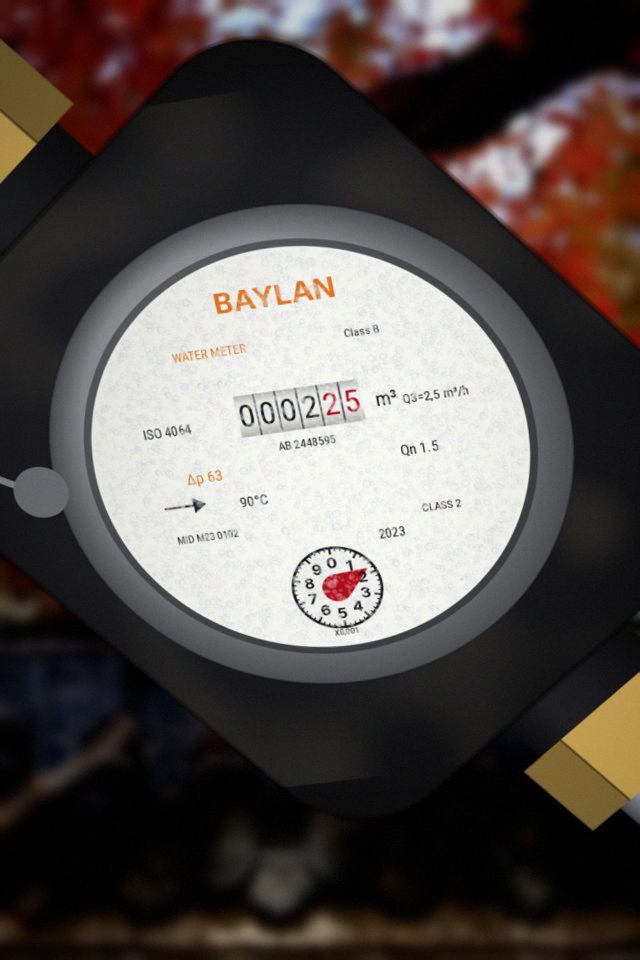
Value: 2.251 m³
